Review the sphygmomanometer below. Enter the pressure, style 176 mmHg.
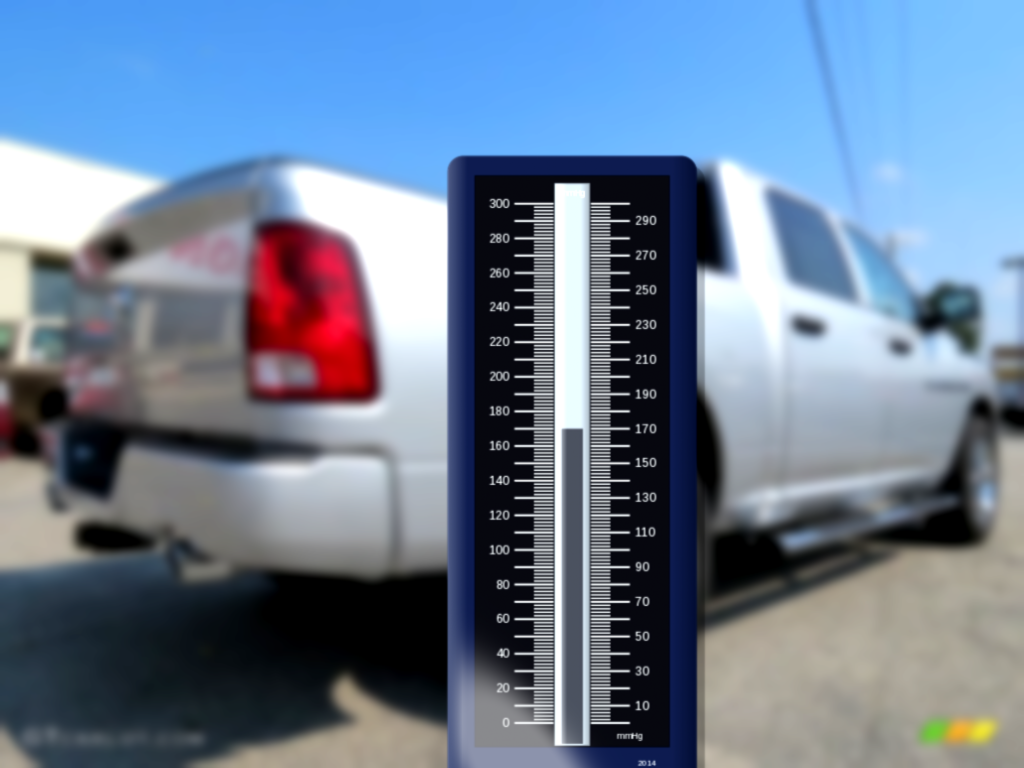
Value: 170 mmHg
